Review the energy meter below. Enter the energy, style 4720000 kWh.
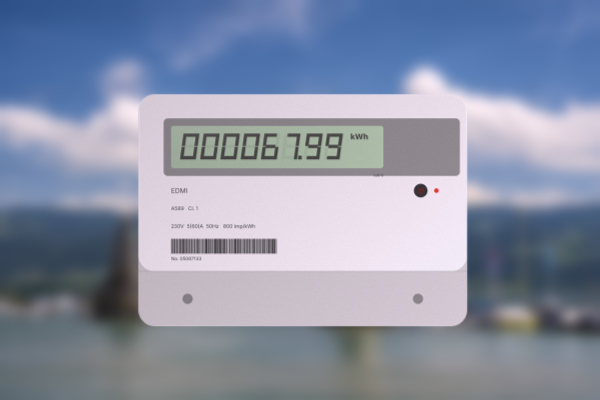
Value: 67.99 kWh
